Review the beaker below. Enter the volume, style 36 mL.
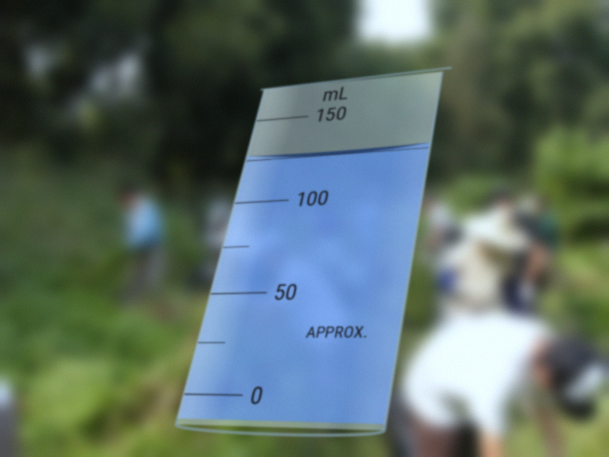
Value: 125 mL
